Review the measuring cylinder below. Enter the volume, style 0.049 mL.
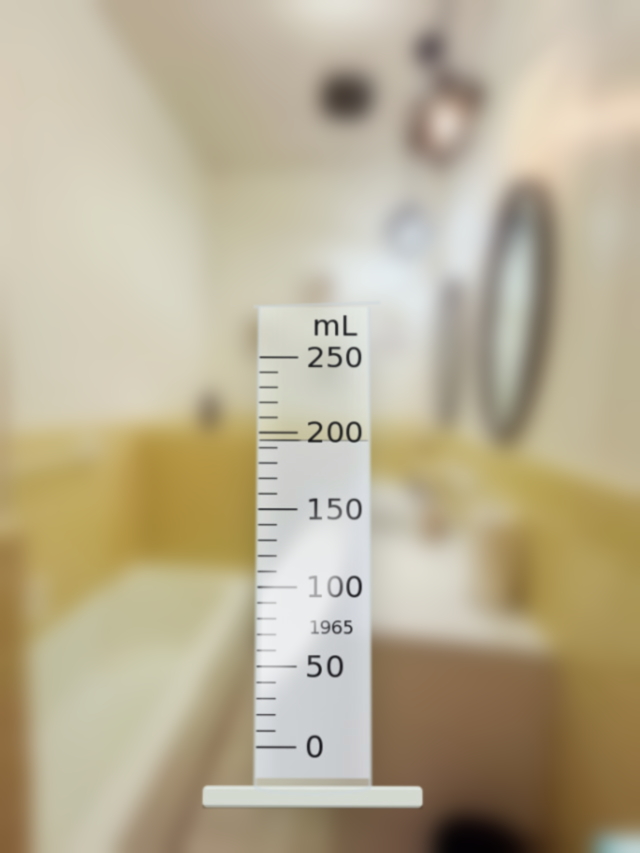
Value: 195 mL
